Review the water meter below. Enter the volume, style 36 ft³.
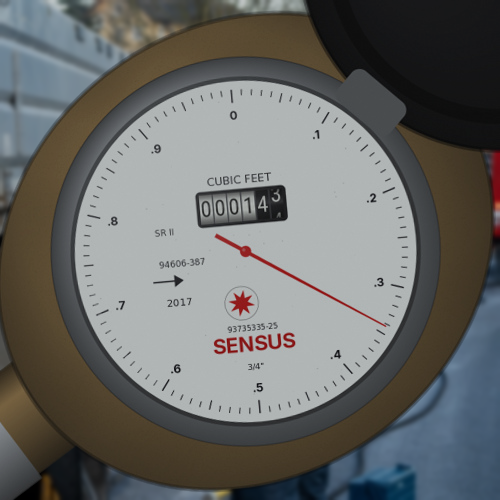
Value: 143.34 ft³
